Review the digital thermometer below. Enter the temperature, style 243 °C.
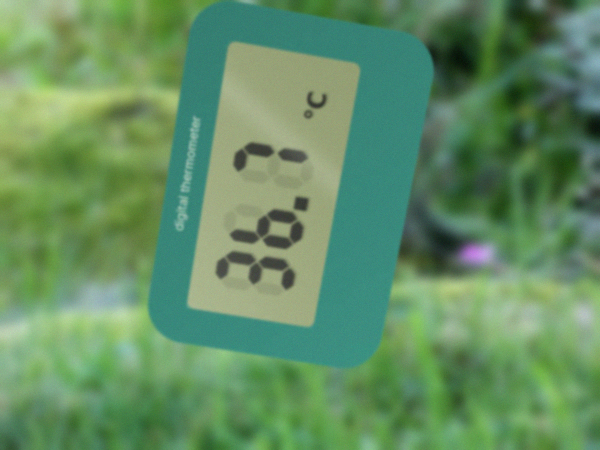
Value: 36.7 °C
